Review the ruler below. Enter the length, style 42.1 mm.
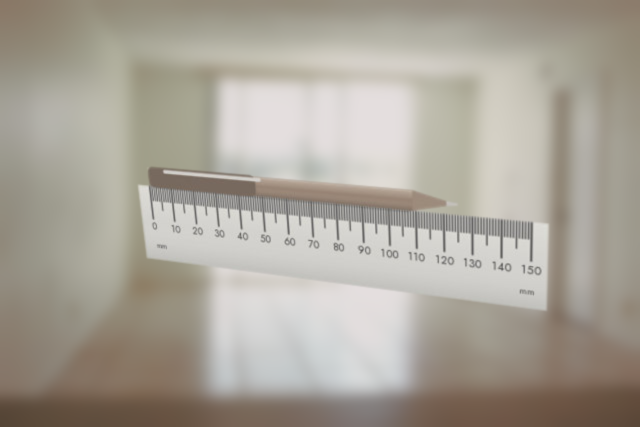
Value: 125 mm
